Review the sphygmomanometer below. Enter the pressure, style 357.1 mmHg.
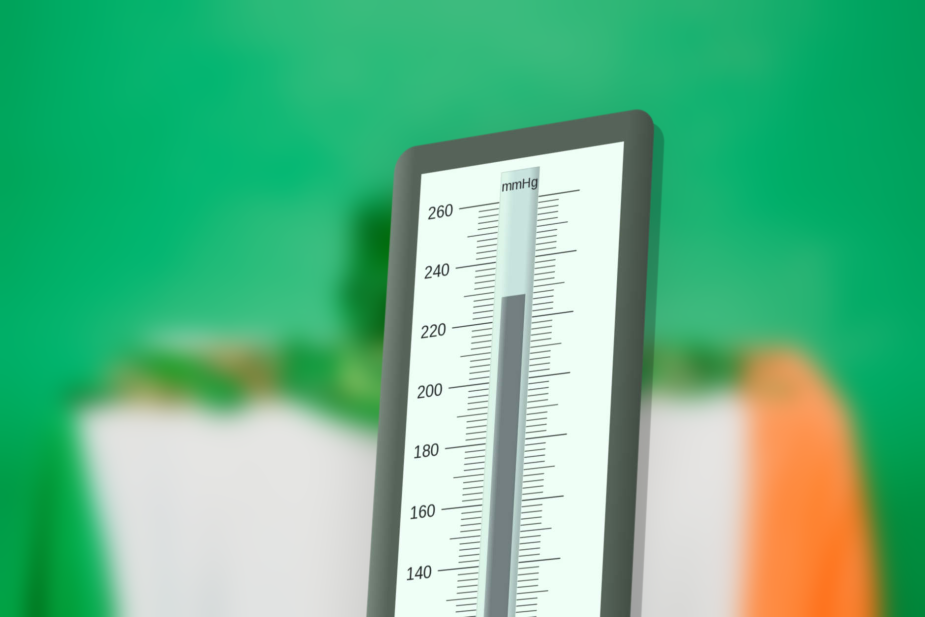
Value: 228 mmHg
